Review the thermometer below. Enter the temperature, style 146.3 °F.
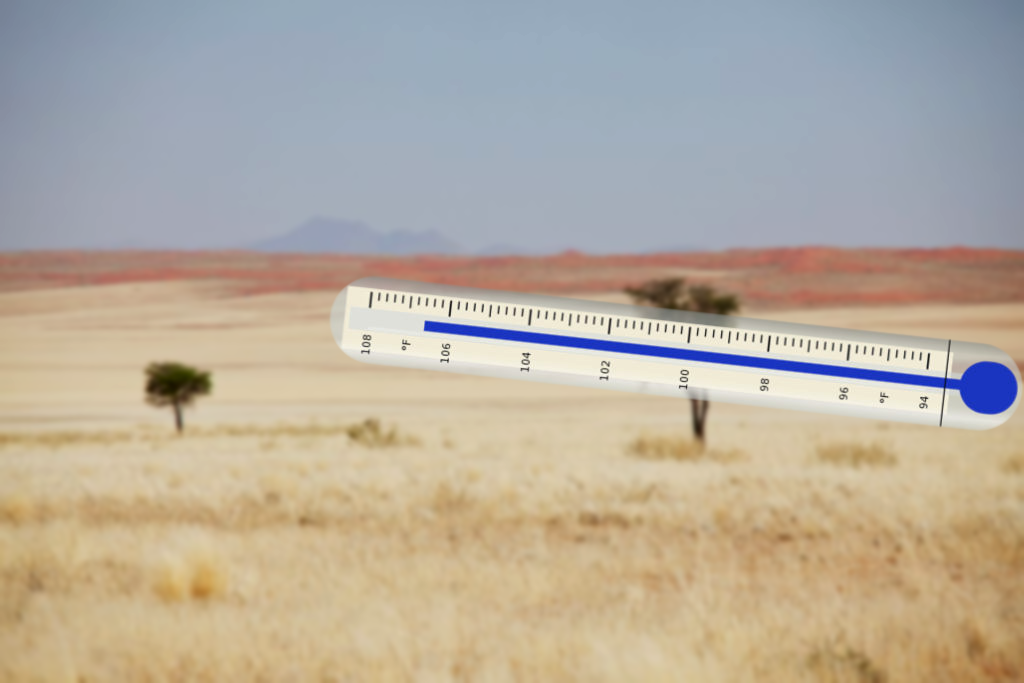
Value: 106.6 °F
